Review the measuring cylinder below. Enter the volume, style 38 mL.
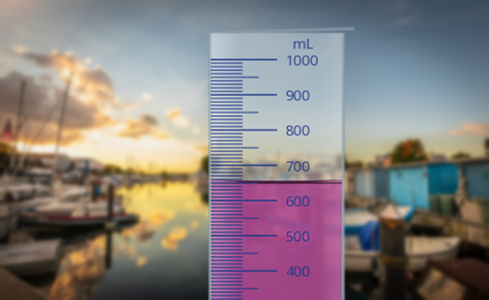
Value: 650 mL
